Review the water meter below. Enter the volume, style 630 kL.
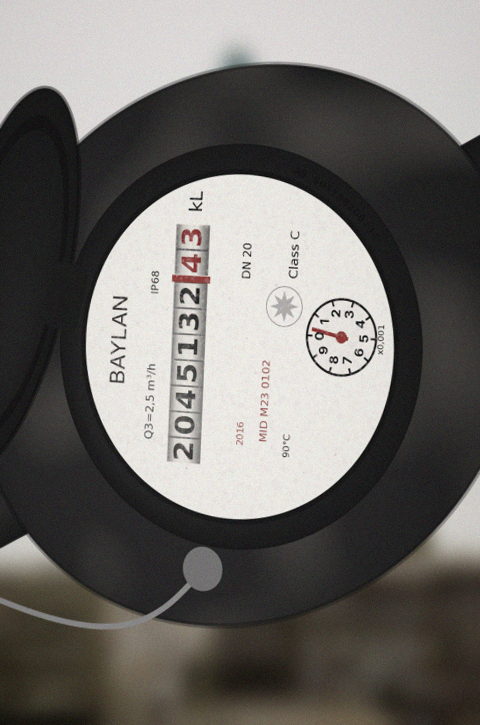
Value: 2045132.430 kL
